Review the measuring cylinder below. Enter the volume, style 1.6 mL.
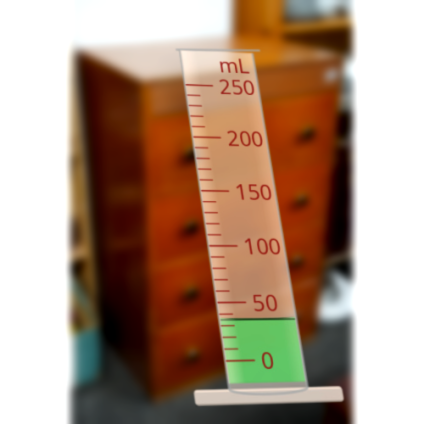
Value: 35 mL
